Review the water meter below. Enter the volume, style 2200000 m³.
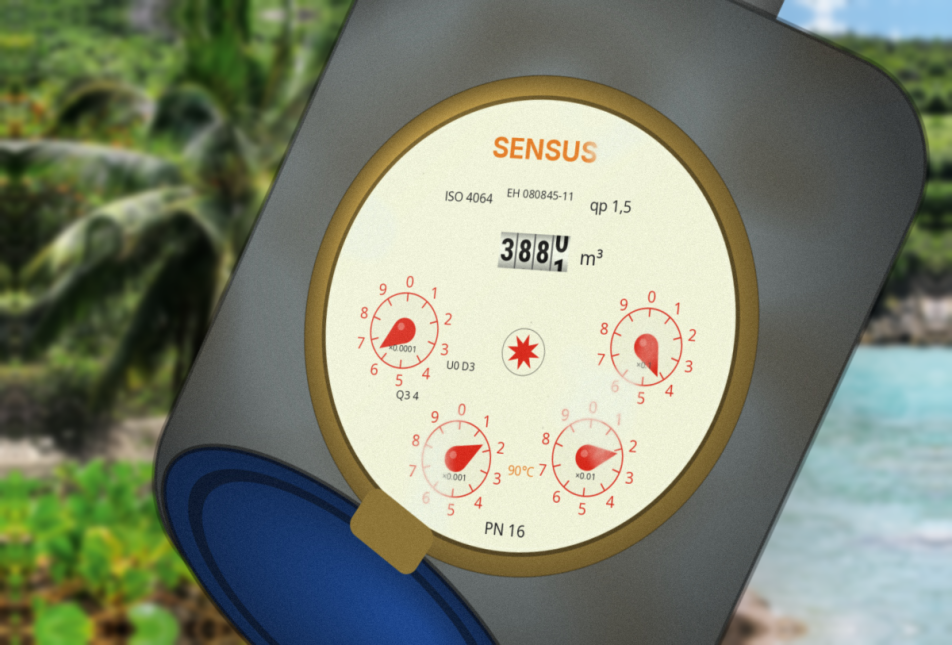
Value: 3880.4216 m³
